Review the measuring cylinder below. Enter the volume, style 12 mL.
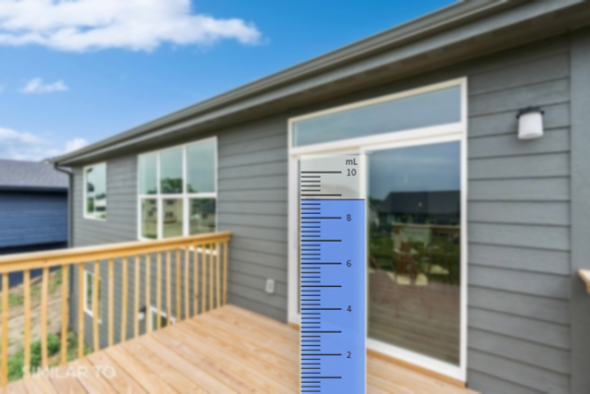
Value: 8.8 mL
